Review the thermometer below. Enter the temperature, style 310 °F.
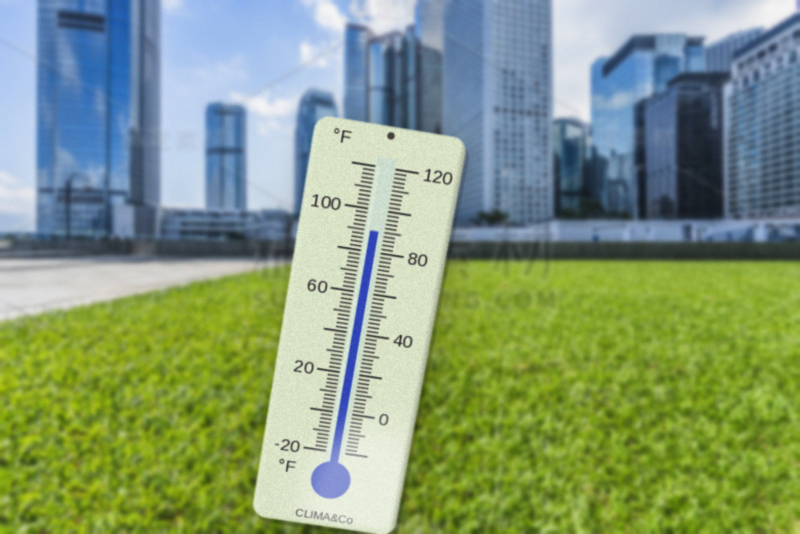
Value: 90 °F
